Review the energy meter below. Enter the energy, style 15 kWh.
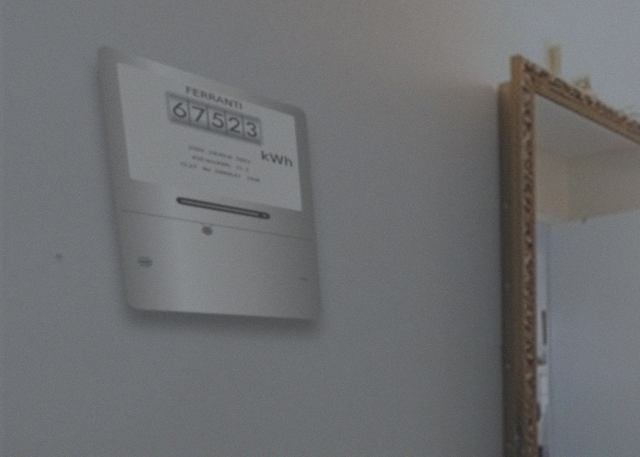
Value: 67523 kWh
